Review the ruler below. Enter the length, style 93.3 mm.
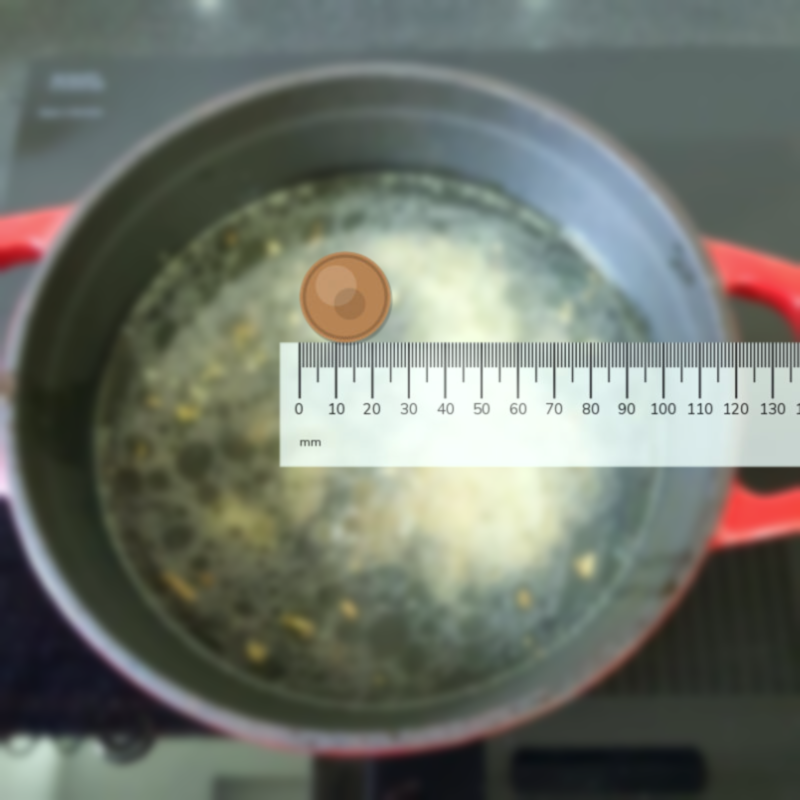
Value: 25 mm
